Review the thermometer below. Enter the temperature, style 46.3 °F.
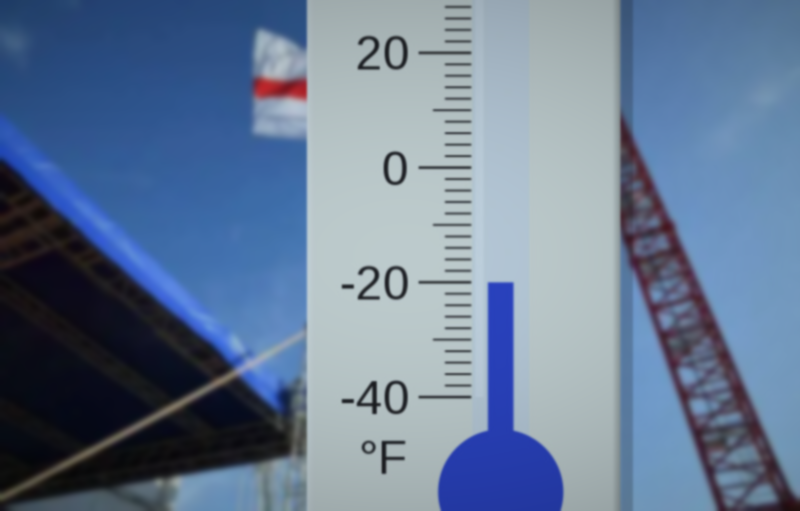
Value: -20 °F
